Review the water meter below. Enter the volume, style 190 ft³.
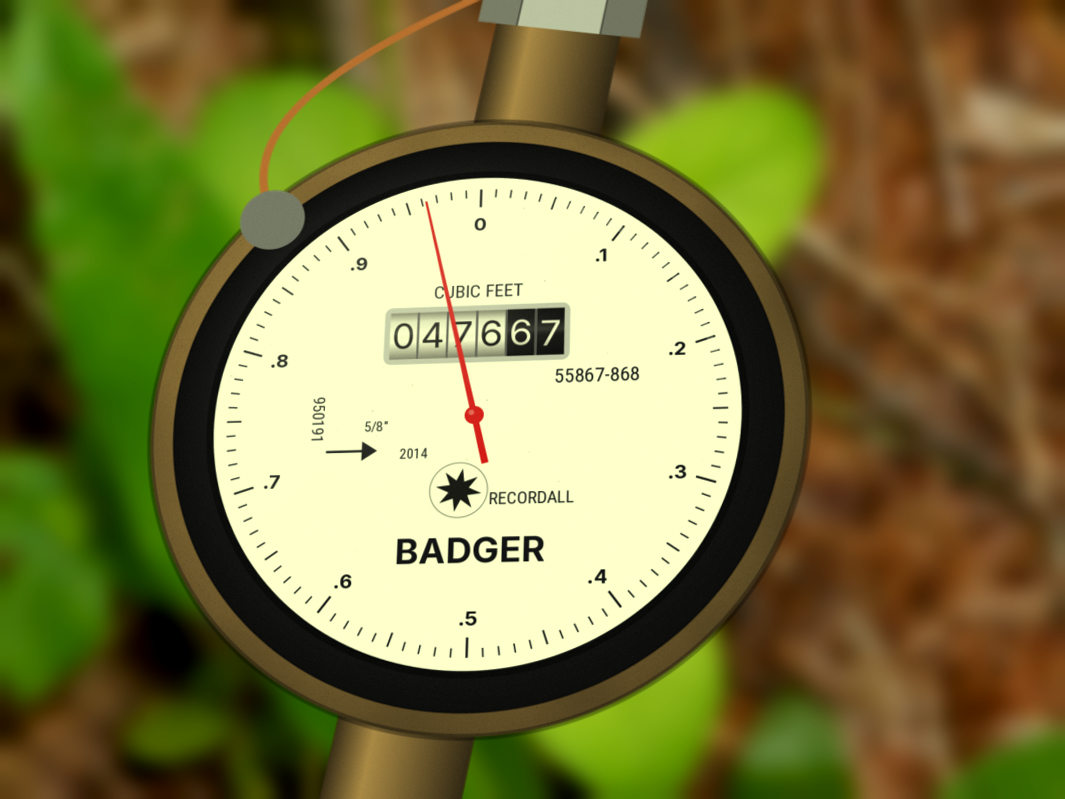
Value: 47666.96 ft³
